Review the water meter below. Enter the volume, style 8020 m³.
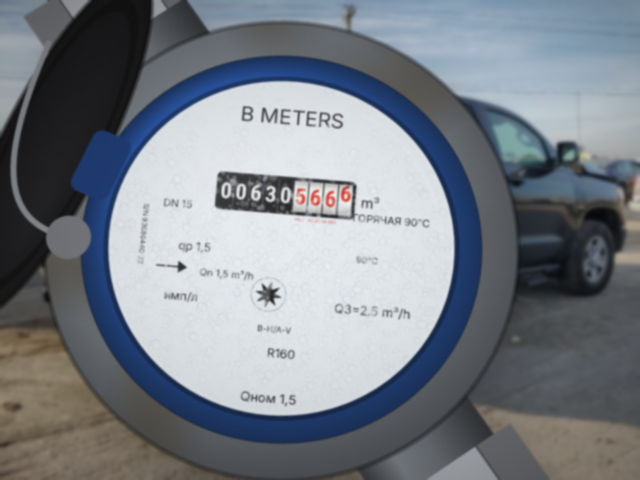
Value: 630.5666 m³
